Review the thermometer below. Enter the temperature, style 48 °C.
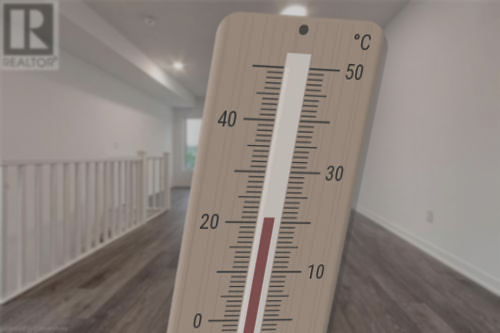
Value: 21 °C
